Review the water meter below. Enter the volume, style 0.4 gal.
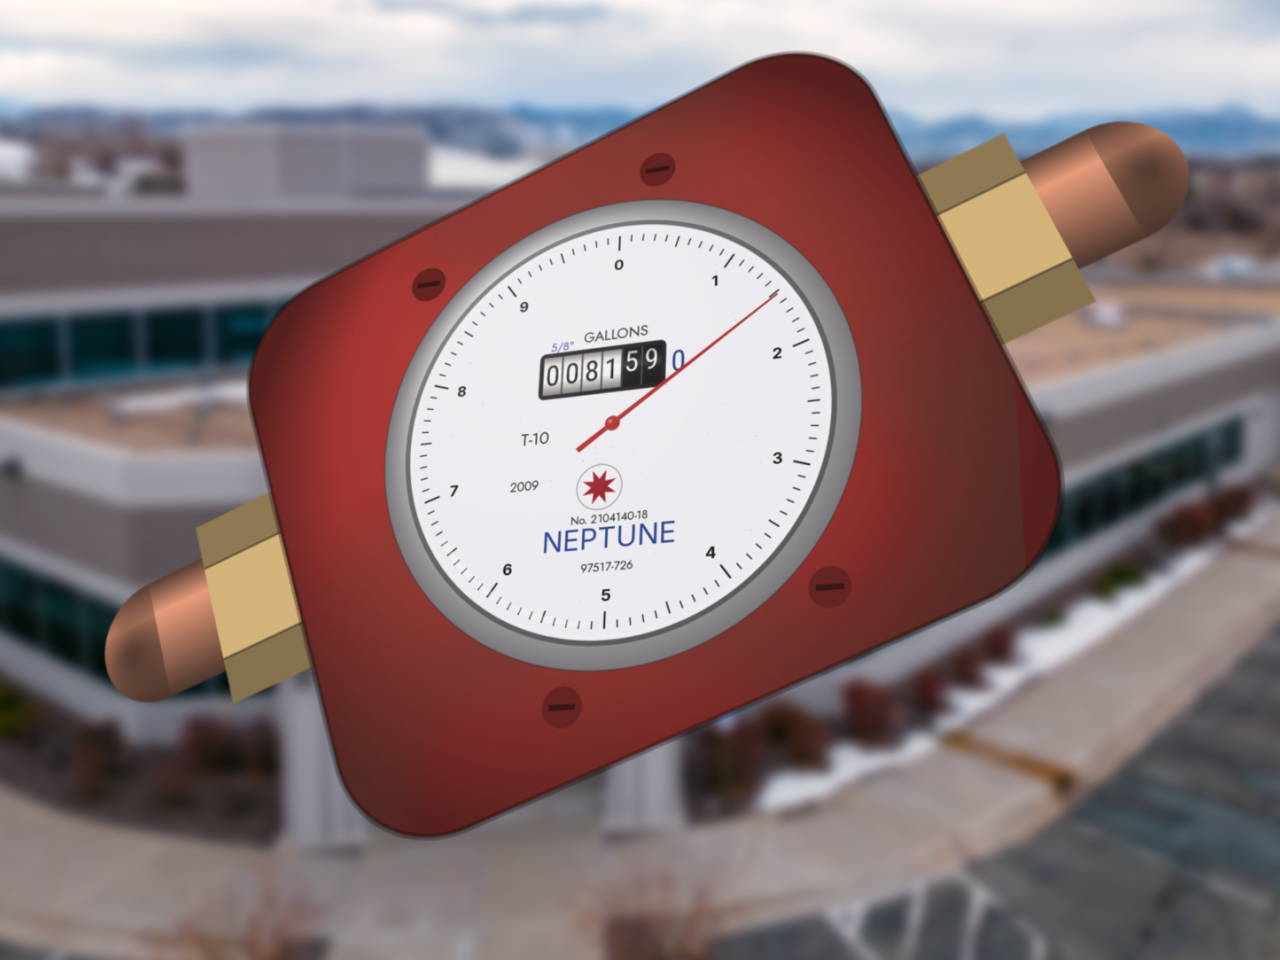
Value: 81591.5 gal
